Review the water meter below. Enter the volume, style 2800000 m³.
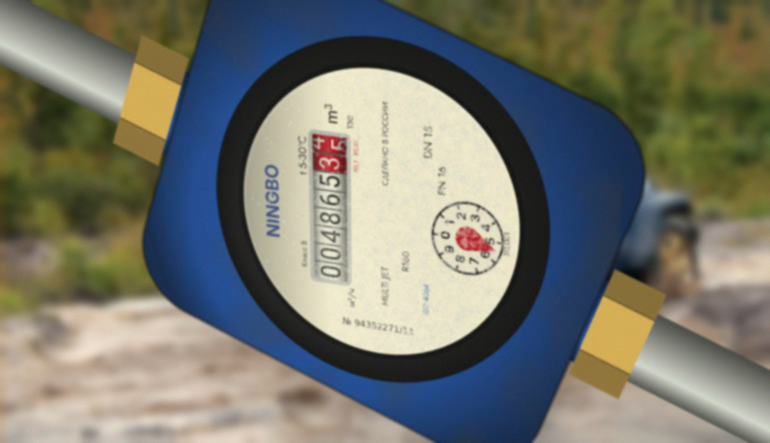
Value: 4865.345 m³
